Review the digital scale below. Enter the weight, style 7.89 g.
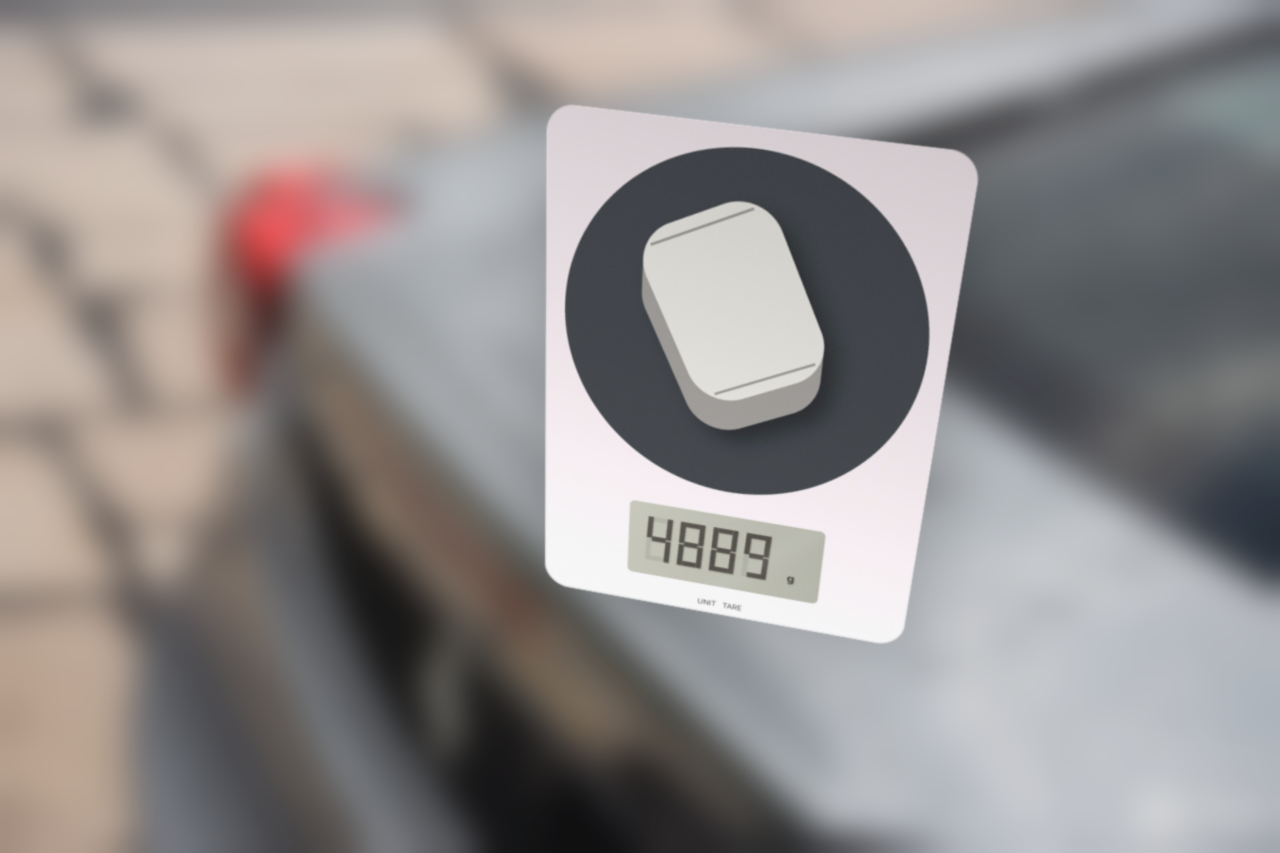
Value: 4889 g
